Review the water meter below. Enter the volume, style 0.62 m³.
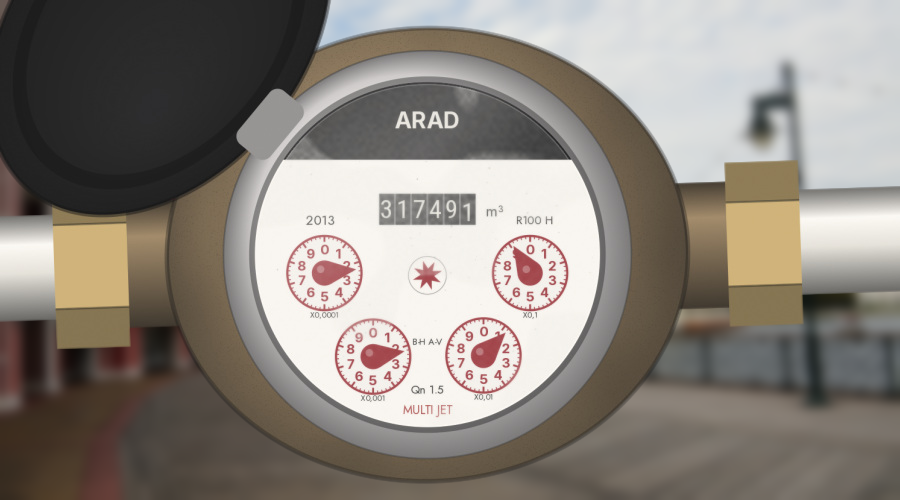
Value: 317490.9122 m³
